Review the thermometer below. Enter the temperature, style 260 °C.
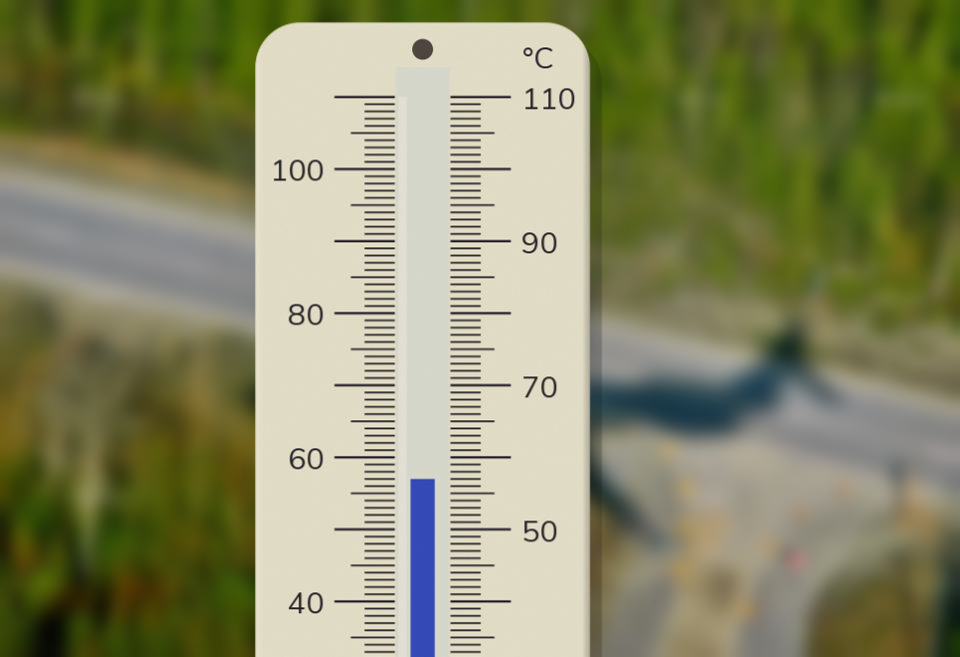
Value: 57 °C
